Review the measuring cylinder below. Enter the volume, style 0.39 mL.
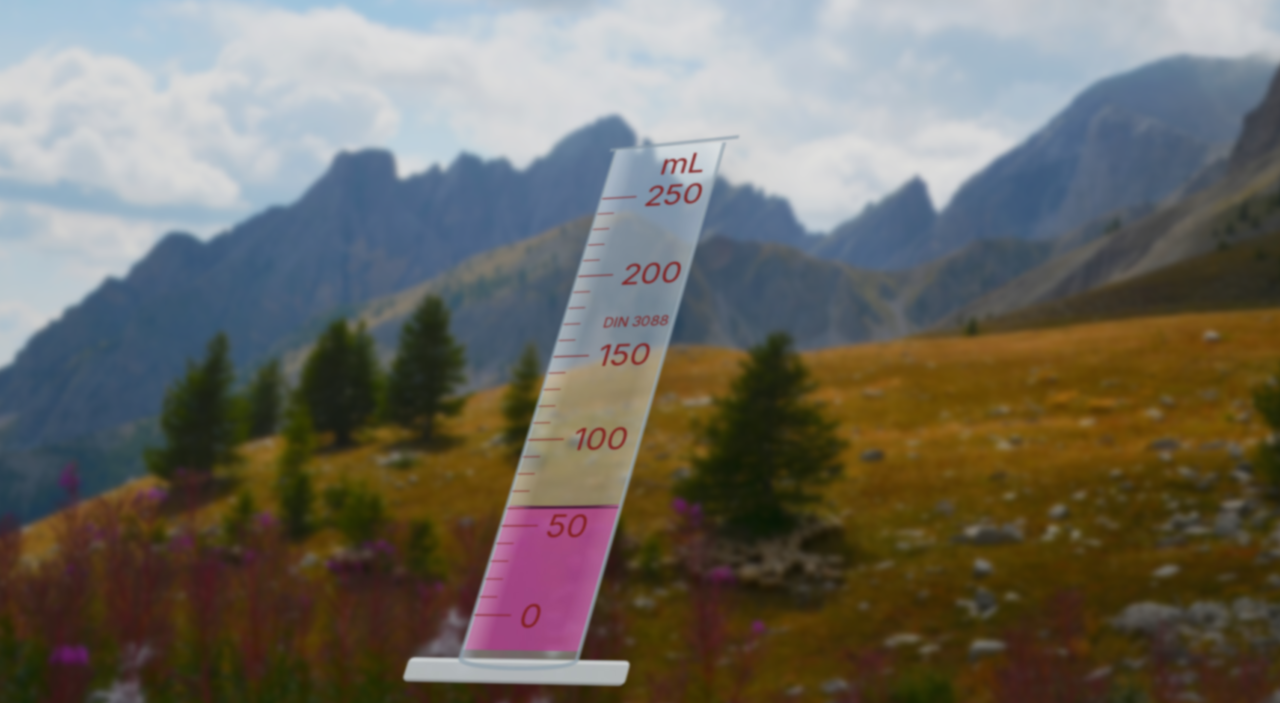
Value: 60 mL
